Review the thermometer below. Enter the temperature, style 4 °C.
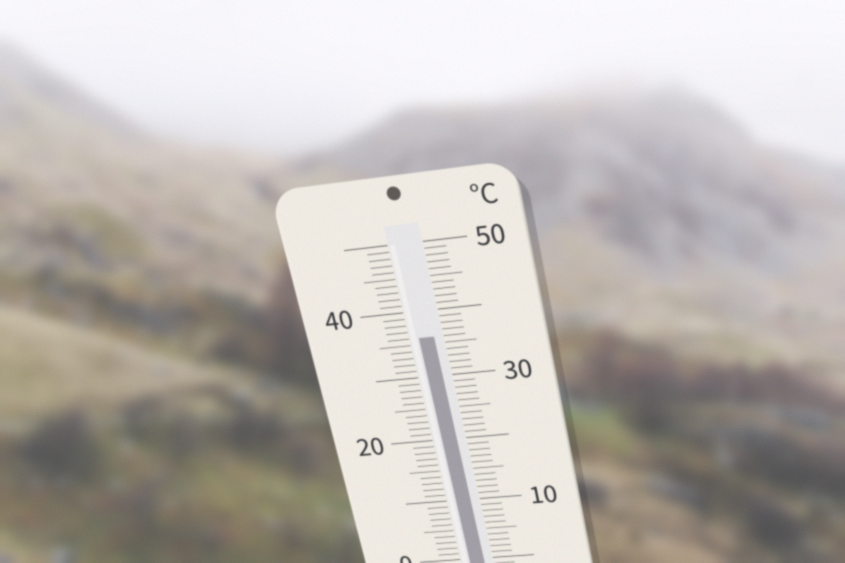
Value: 36 °C
